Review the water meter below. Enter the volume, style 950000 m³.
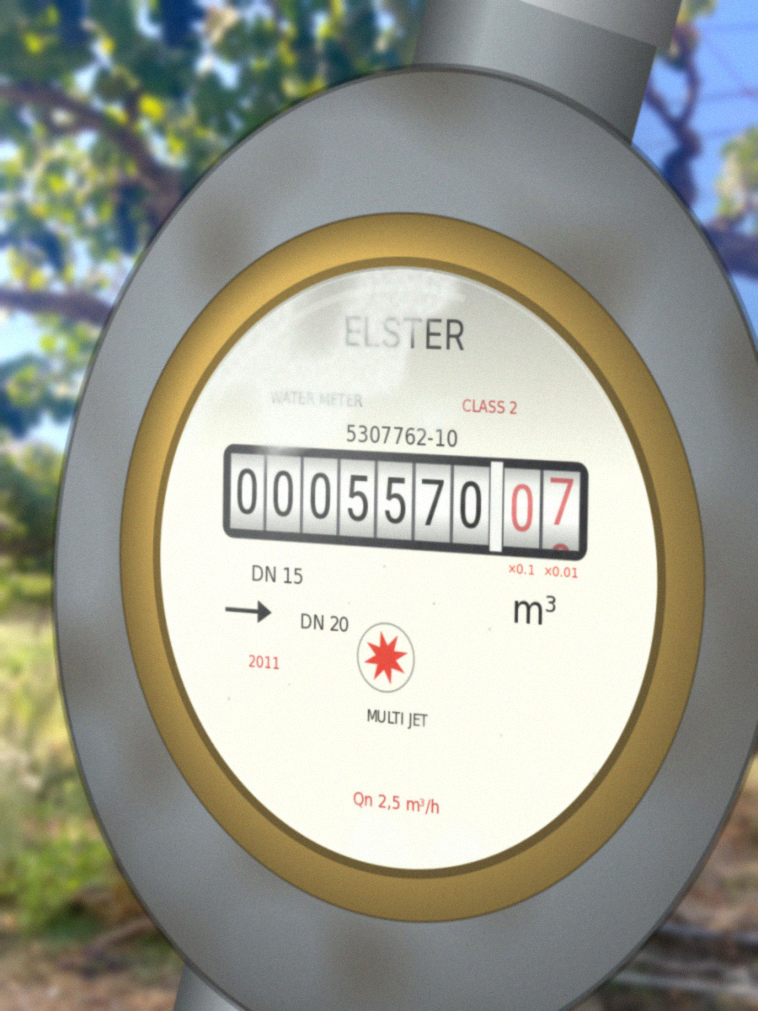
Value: 5570.07 m³
